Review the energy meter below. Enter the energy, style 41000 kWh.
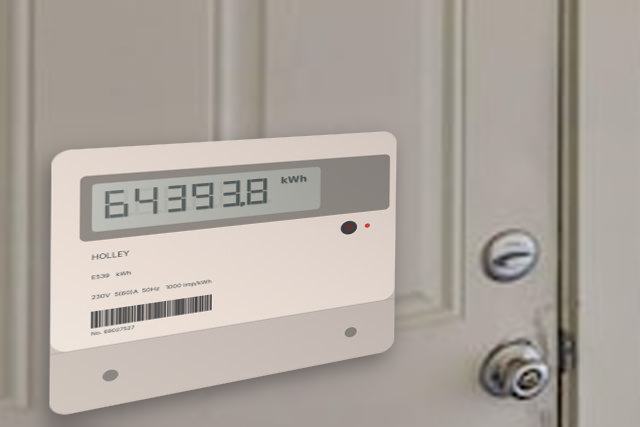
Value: 64393.8 kWh
